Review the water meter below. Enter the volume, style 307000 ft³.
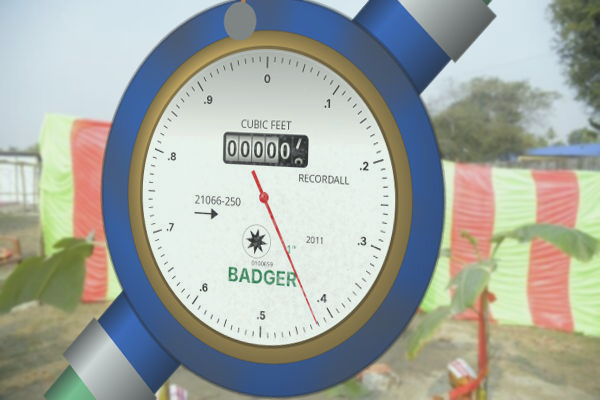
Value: 7.42 ft³
